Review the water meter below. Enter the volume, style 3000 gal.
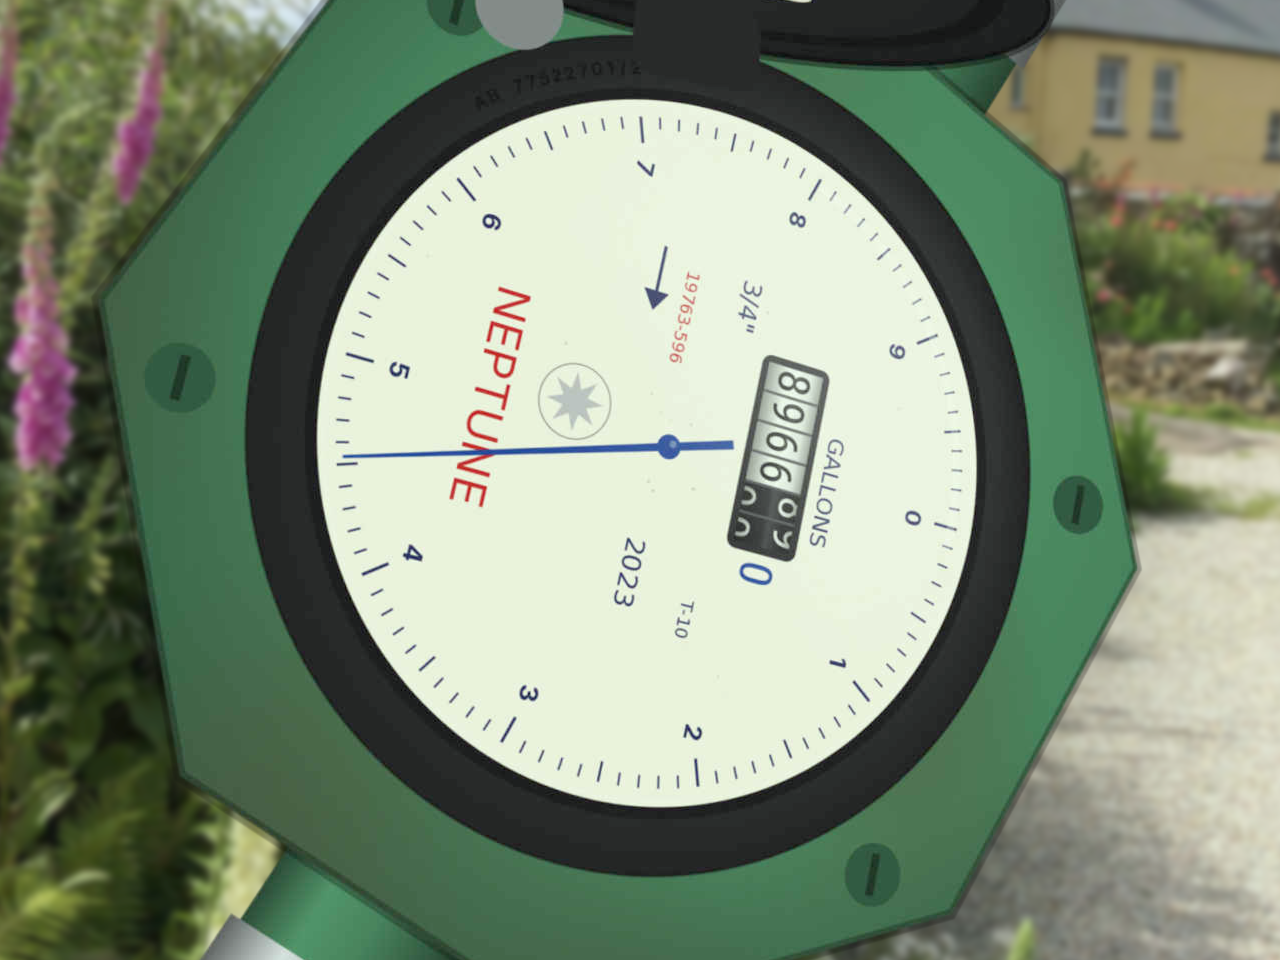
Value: 8966894.5 gal
